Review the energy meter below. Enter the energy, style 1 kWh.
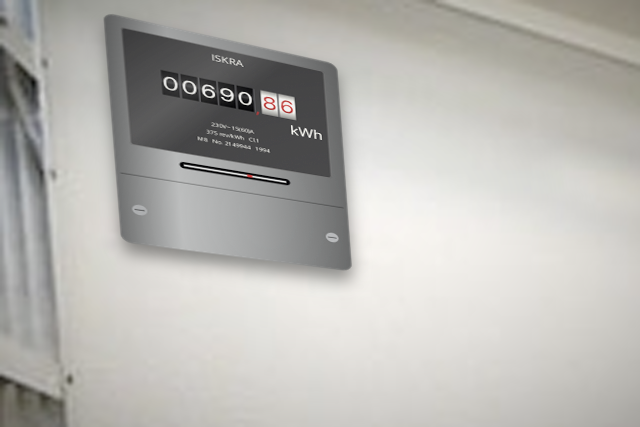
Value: 690.86 kWh
